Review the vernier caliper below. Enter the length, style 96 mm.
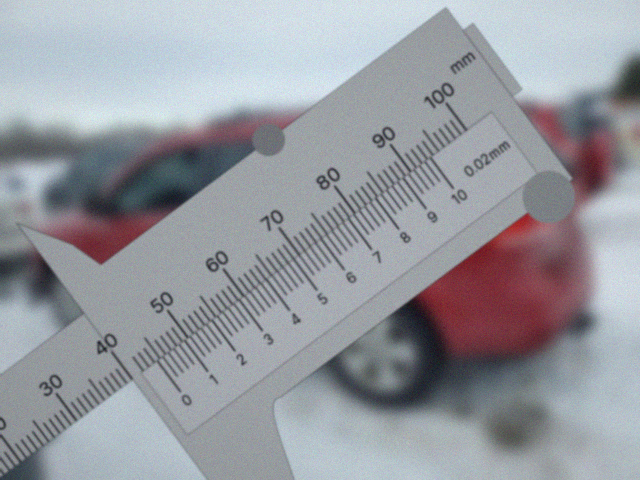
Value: 44.5 mm
